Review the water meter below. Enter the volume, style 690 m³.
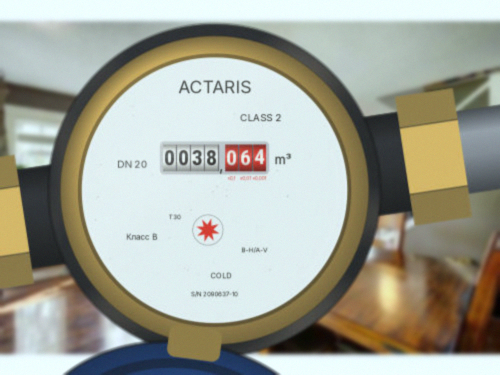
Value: 38.064 m³
